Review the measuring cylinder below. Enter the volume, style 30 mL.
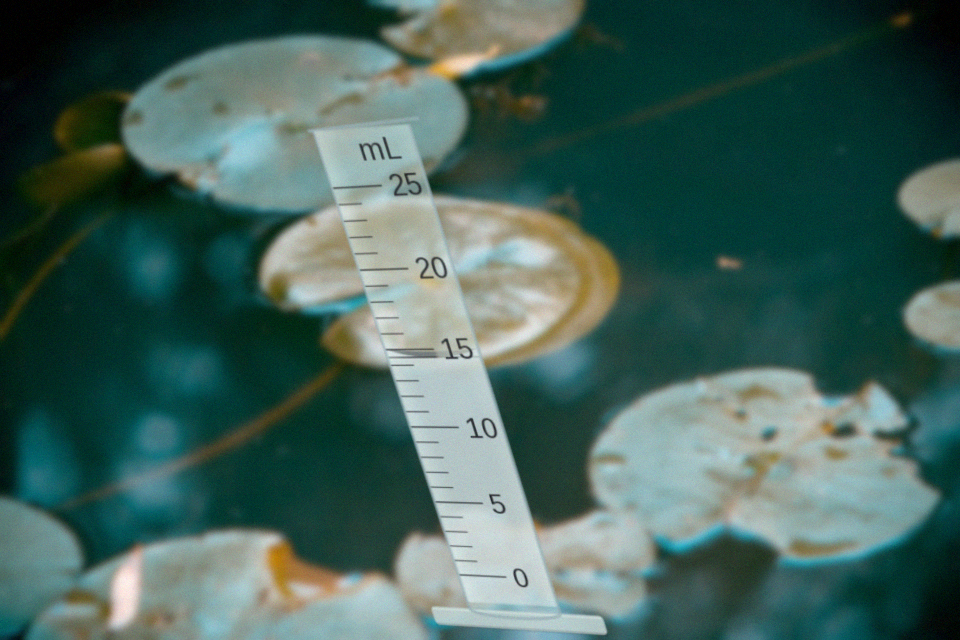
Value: 14.5 mL
